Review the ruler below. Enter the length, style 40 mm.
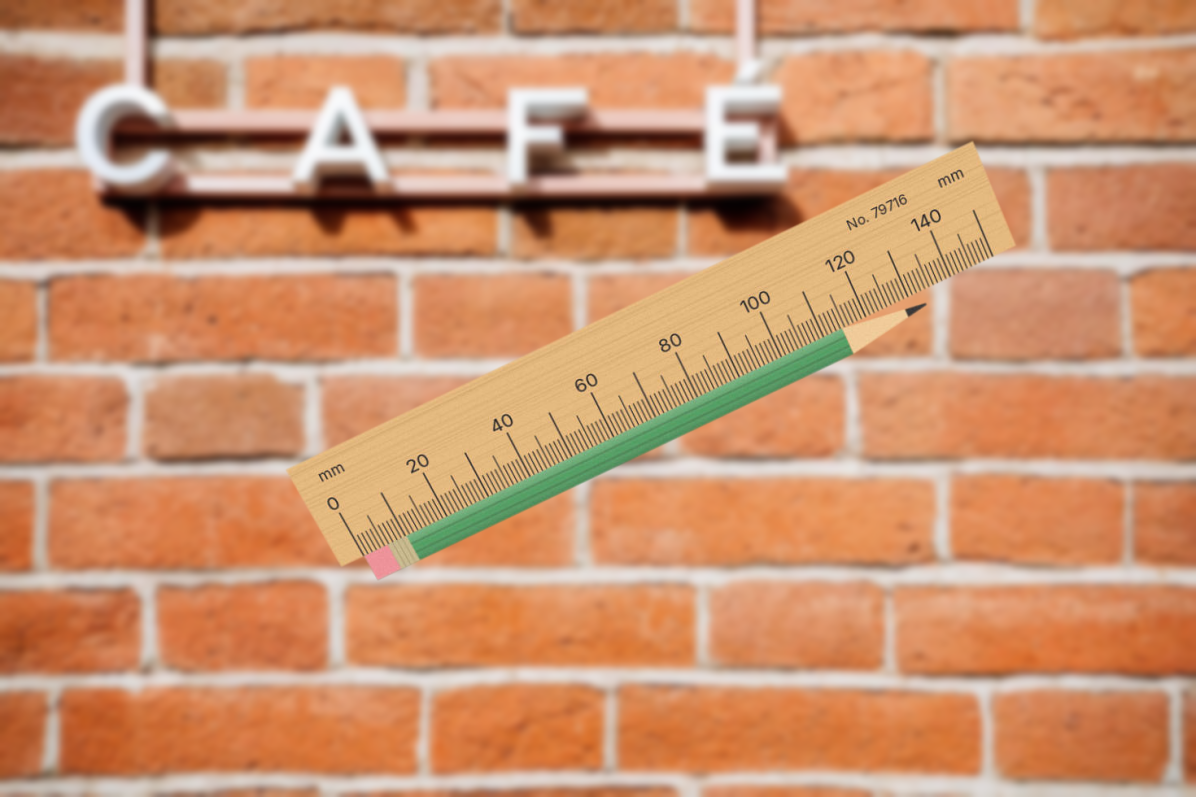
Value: 133 mm
